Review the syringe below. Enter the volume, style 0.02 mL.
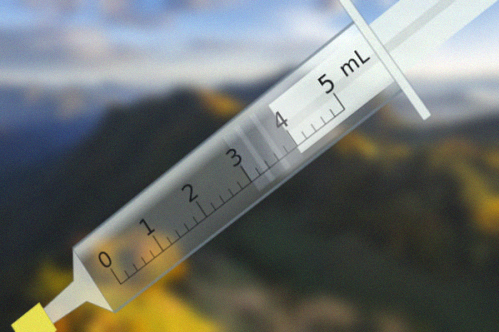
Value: 3 mL
